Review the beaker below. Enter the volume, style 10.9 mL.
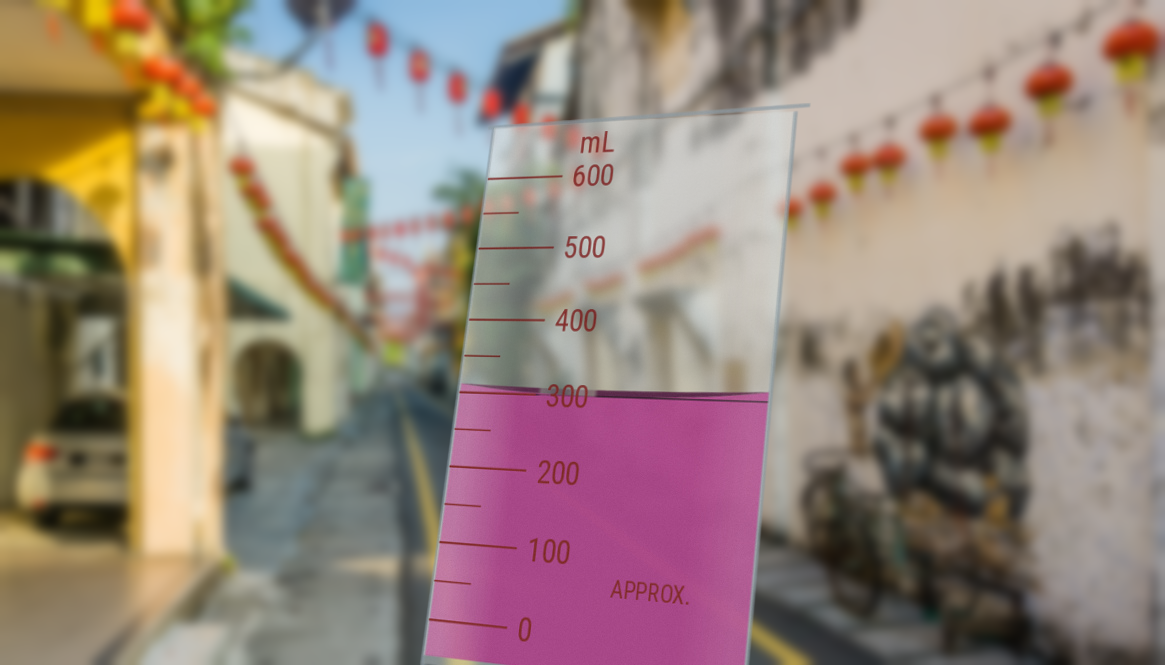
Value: 300 mL
